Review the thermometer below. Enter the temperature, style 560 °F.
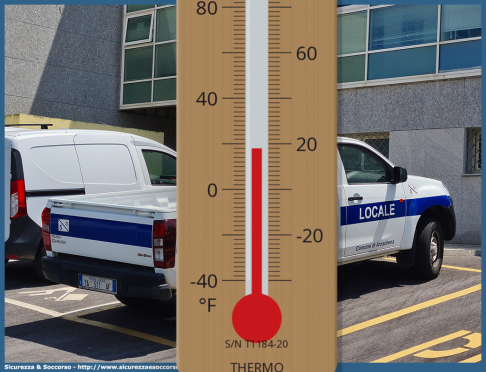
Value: 18 °F
